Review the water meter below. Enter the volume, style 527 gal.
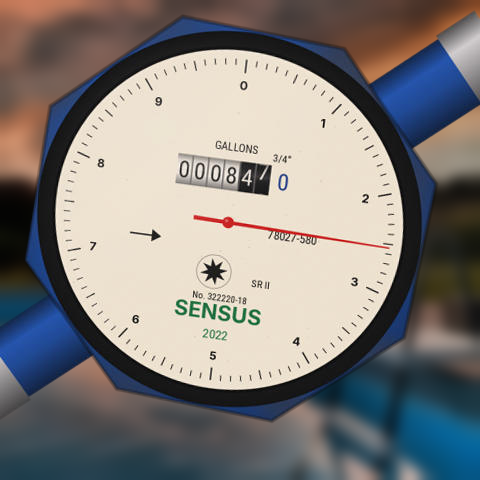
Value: 8472.5 gal
